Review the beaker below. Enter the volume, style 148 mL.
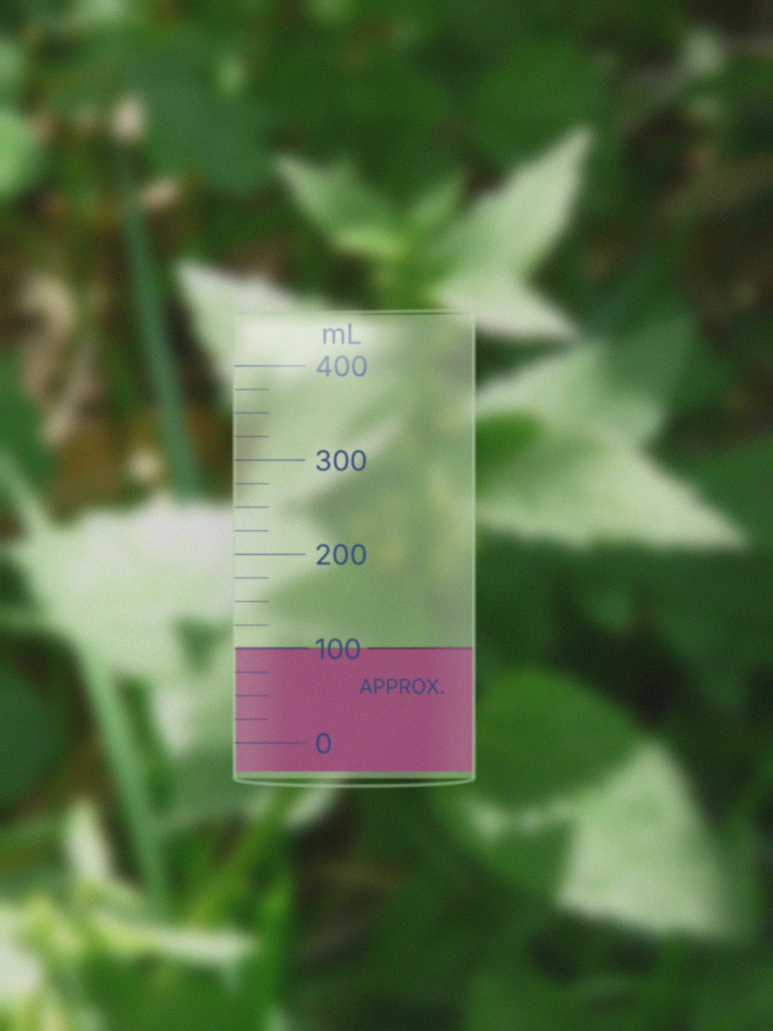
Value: 100 mL
